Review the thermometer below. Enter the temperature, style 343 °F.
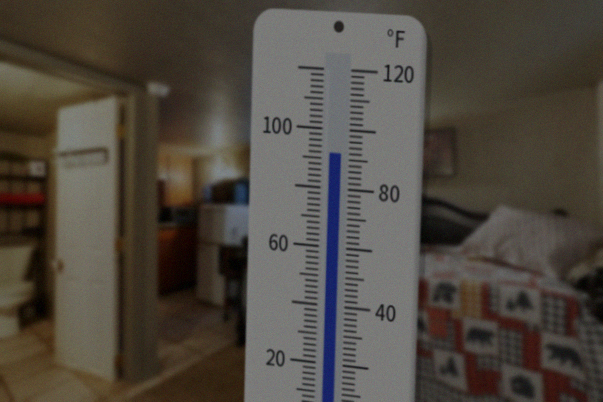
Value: 92 °F
